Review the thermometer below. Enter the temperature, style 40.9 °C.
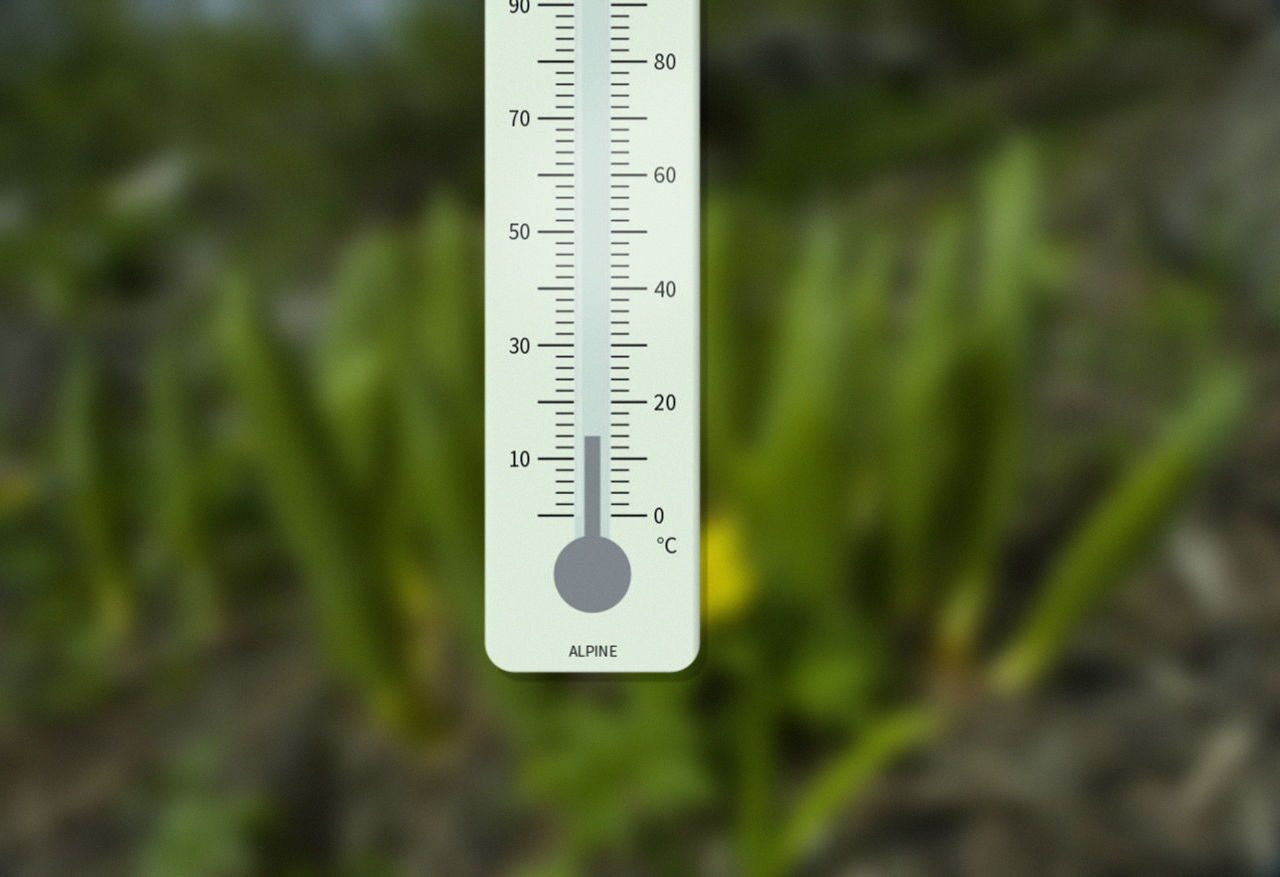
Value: 14 °C
